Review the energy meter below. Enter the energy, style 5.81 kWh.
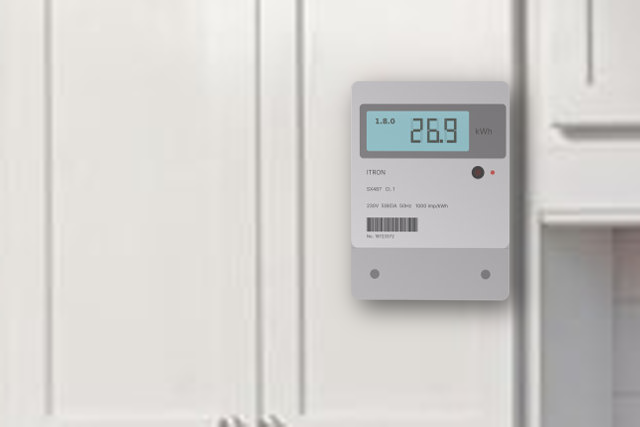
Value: 26.9 kWh
